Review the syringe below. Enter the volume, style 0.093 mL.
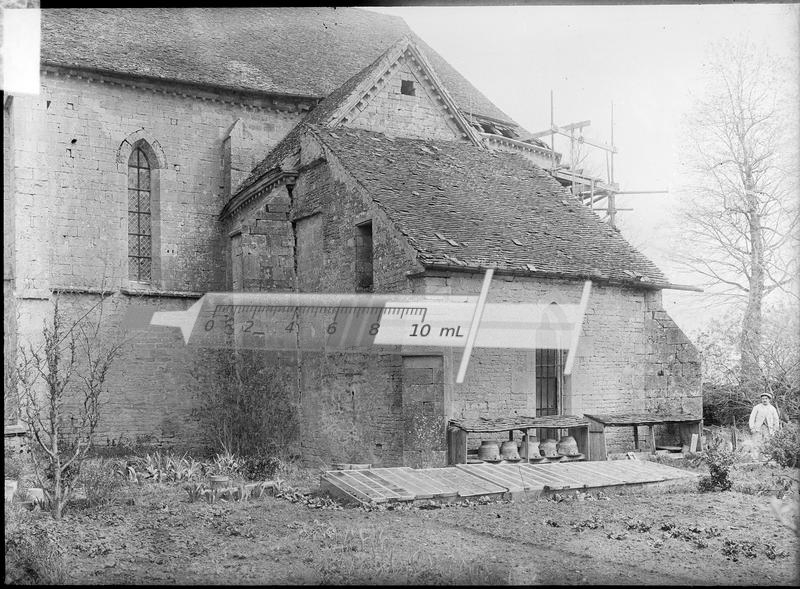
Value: 6 mL
